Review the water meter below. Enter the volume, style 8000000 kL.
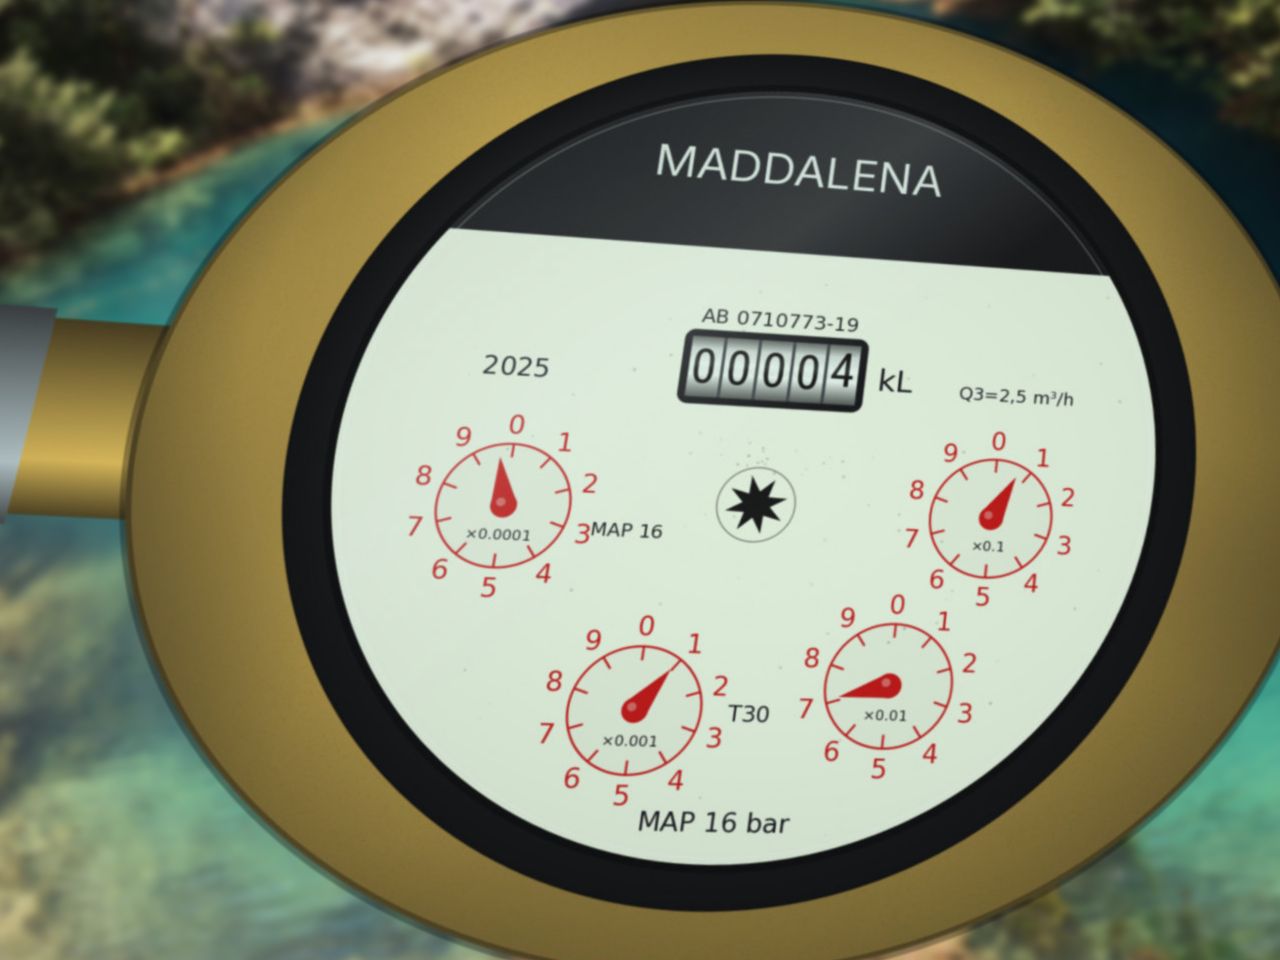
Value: 4.0709 kL
